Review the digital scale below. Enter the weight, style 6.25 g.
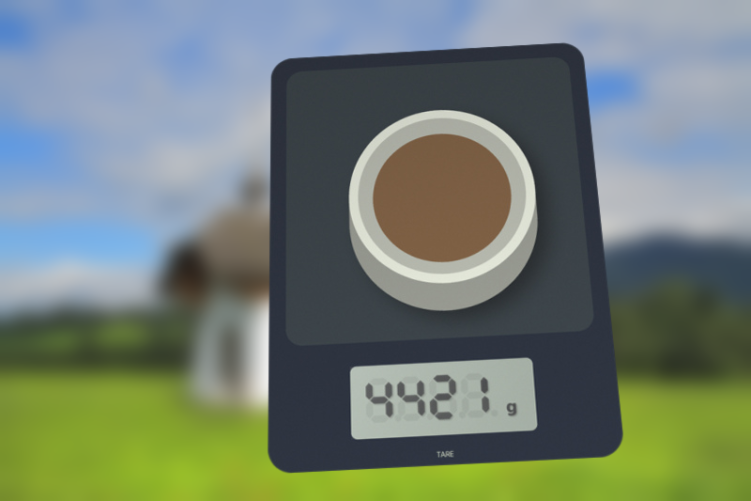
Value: 4421 g
